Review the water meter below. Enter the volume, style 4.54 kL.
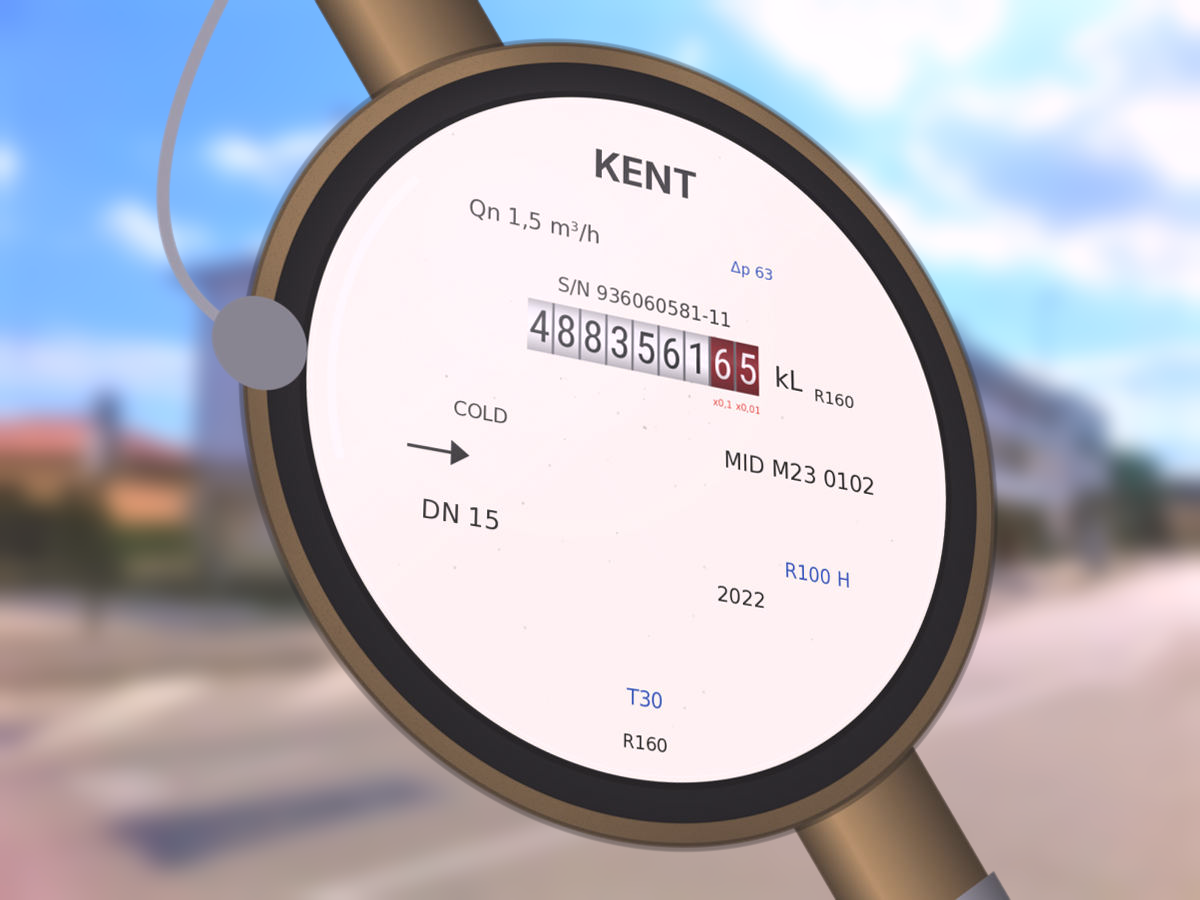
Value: 4883561.65 kL
